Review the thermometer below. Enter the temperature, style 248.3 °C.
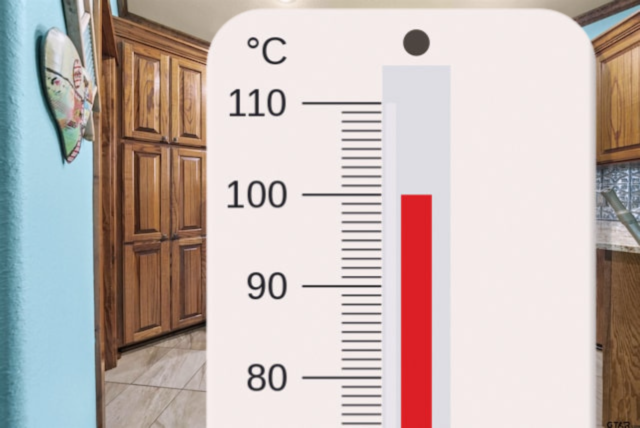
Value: 100 °C
